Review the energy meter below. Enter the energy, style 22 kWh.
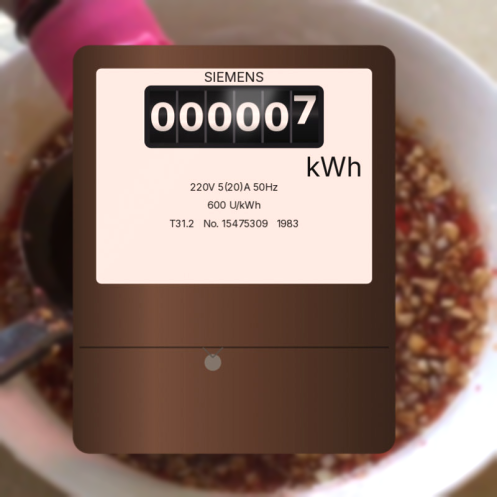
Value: 7 kWh
